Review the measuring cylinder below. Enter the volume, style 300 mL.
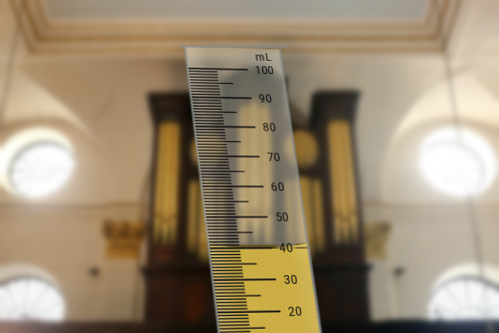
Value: 40 mL
